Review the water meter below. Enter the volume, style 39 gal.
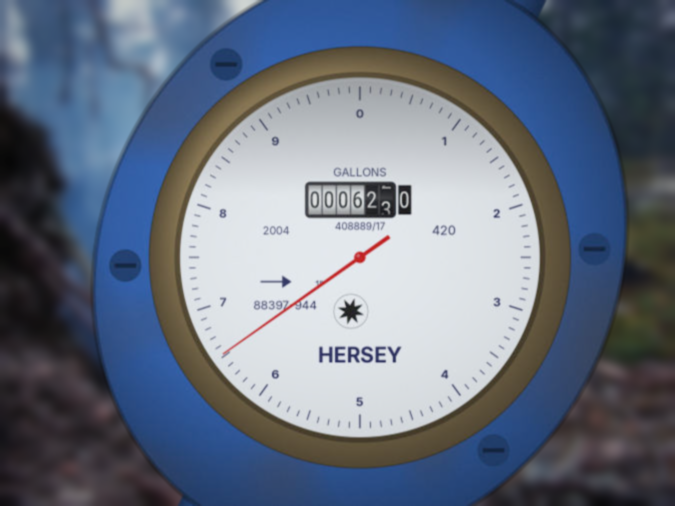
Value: 6226.5 gal
